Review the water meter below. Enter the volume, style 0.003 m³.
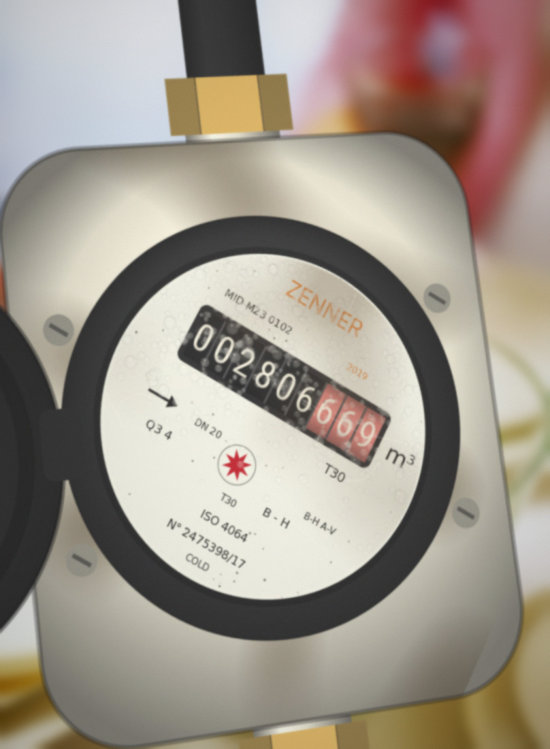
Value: 2806.669 m³
